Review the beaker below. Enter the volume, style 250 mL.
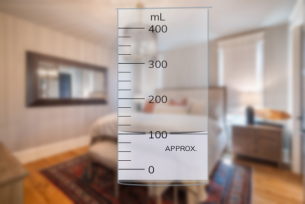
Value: 100 mL
